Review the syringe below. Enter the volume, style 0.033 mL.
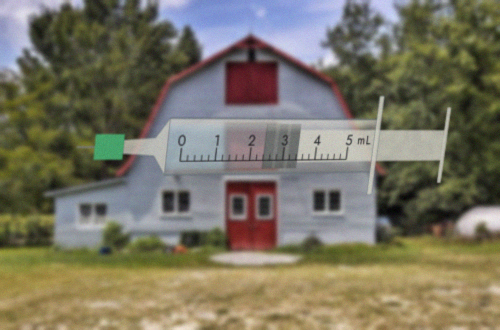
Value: 2.4 mL
